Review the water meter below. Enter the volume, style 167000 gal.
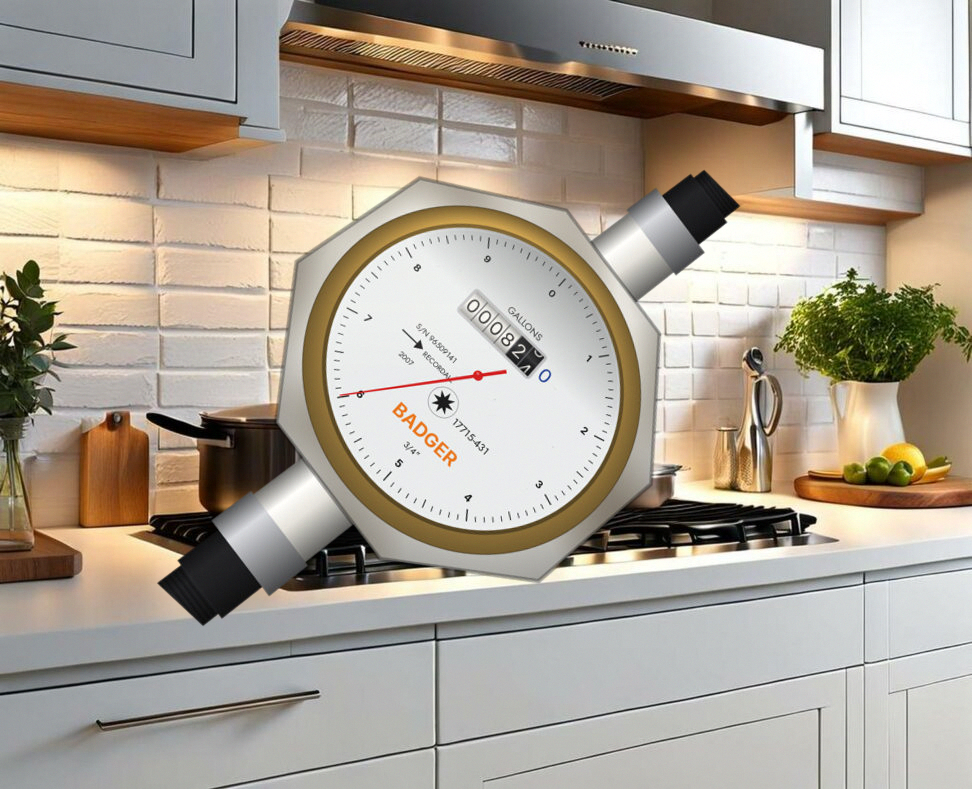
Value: 8236.0 gal
